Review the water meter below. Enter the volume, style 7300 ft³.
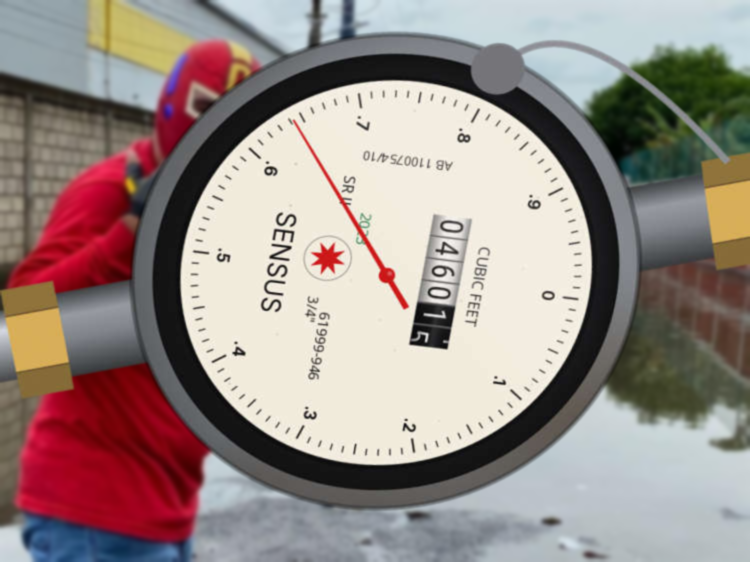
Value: 46014.64 ft³
